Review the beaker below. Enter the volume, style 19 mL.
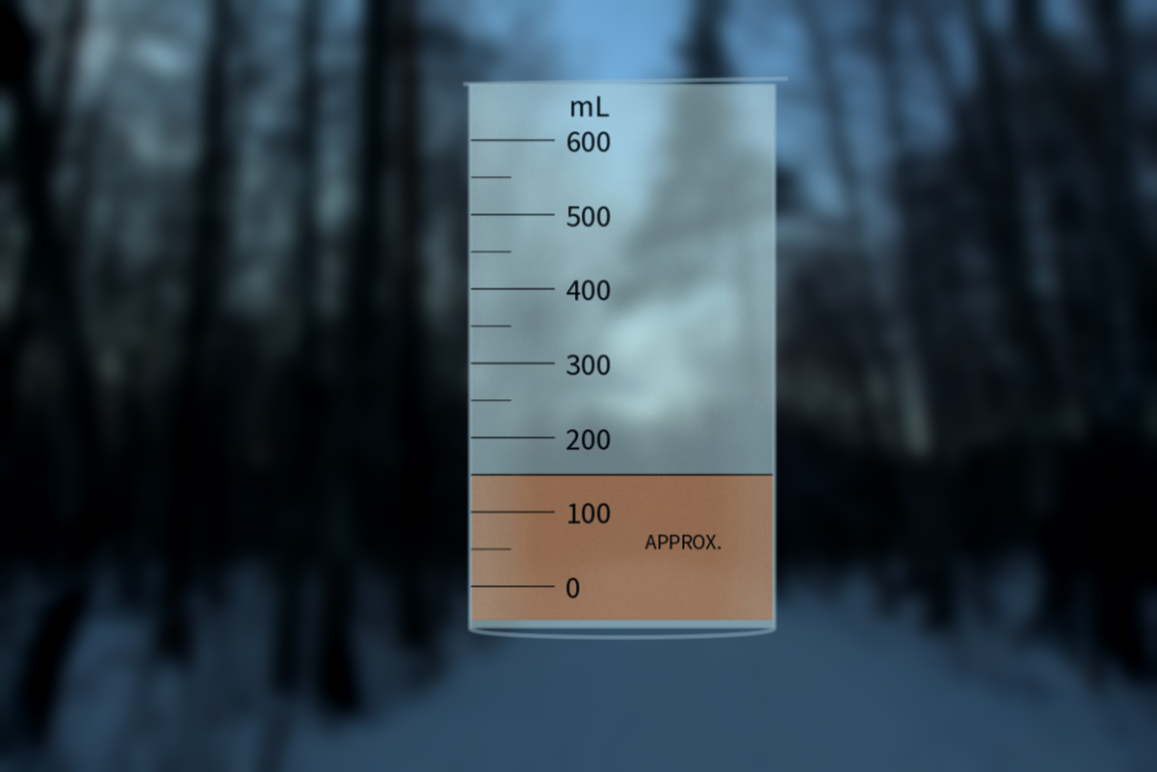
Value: 150 mL
